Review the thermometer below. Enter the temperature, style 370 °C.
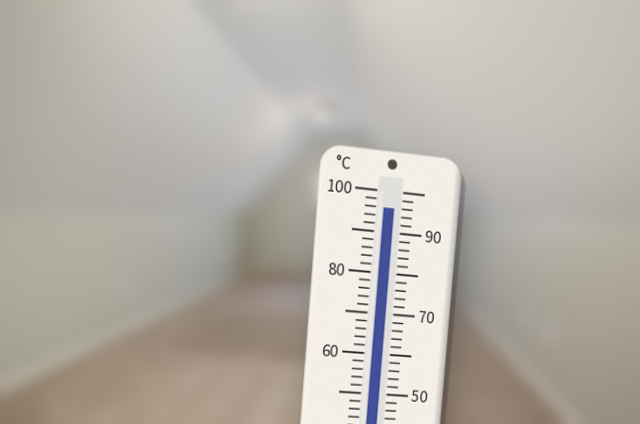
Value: 96 °C
